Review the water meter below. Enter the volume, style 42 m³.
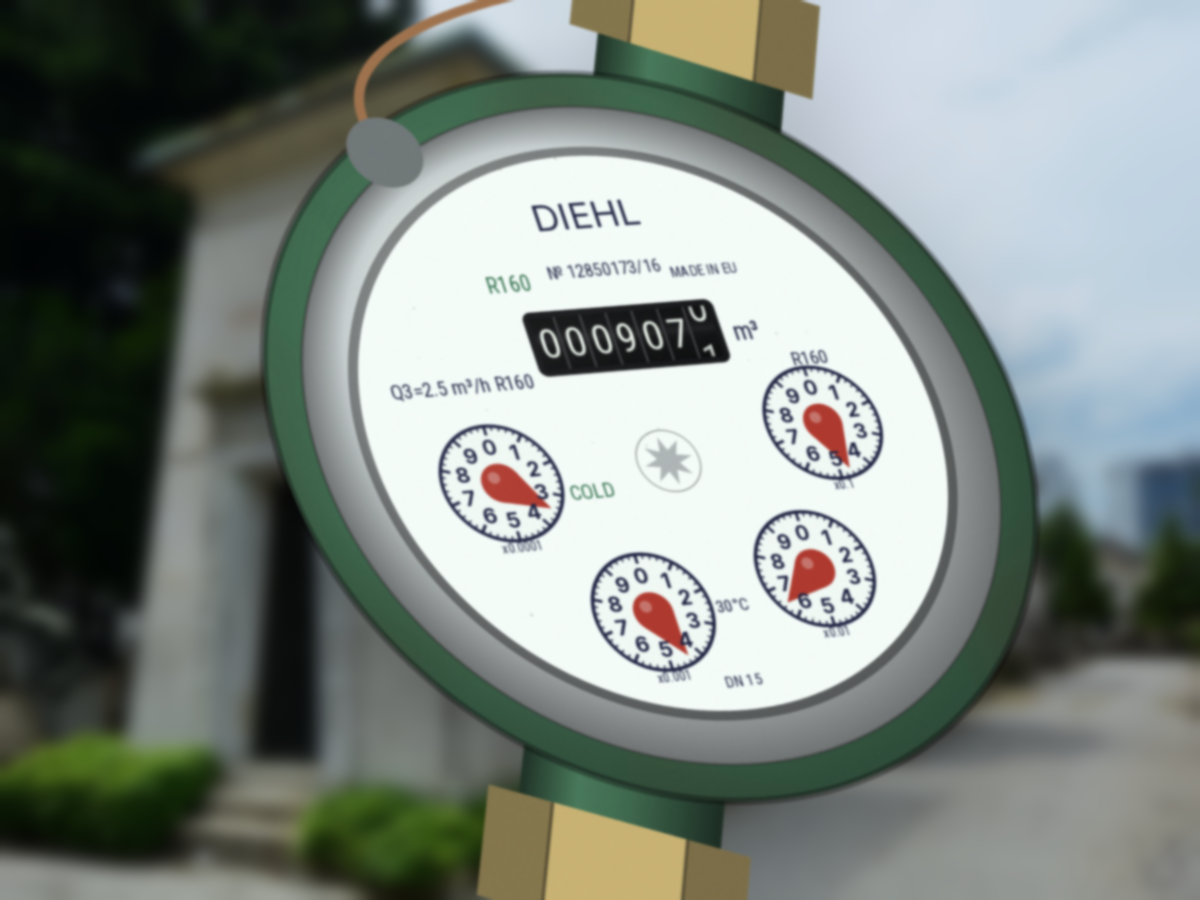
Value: 9070.4643 m³
